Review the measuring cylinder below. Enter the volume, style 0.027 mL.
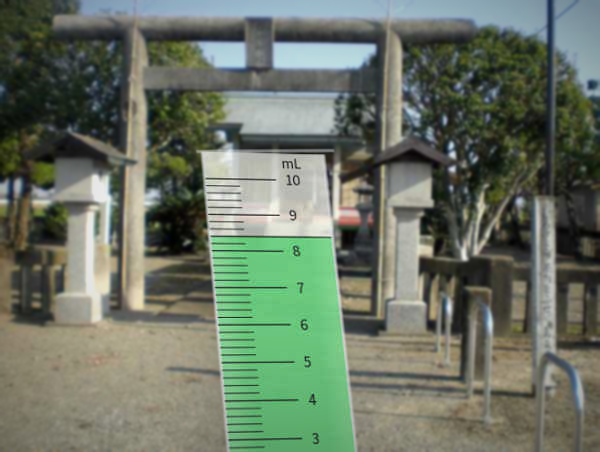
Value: 8.4 mL
